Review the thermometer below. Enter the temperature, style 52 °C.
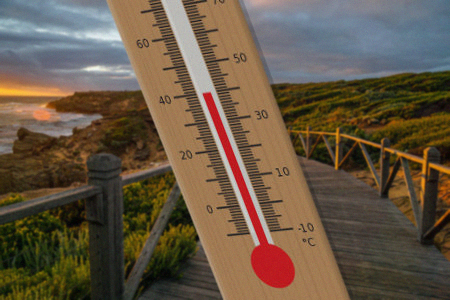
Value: 40 °C
